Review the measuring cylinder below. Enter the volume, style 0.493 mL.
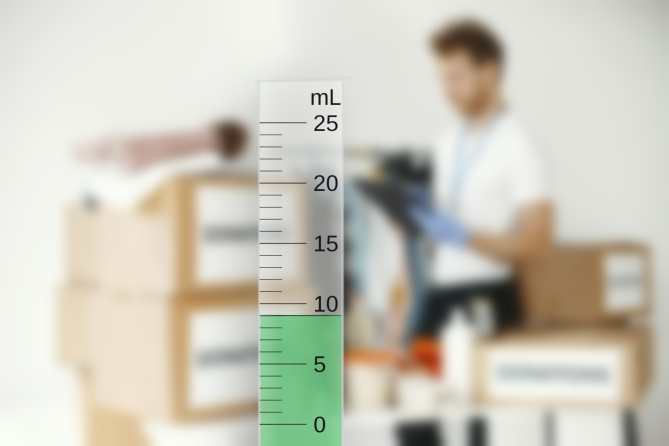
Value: 9 mL
